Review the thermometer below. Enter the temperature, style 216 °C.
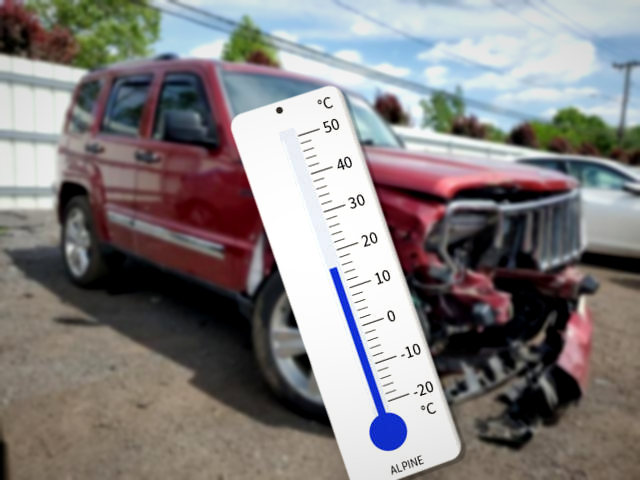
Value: 16 °C
